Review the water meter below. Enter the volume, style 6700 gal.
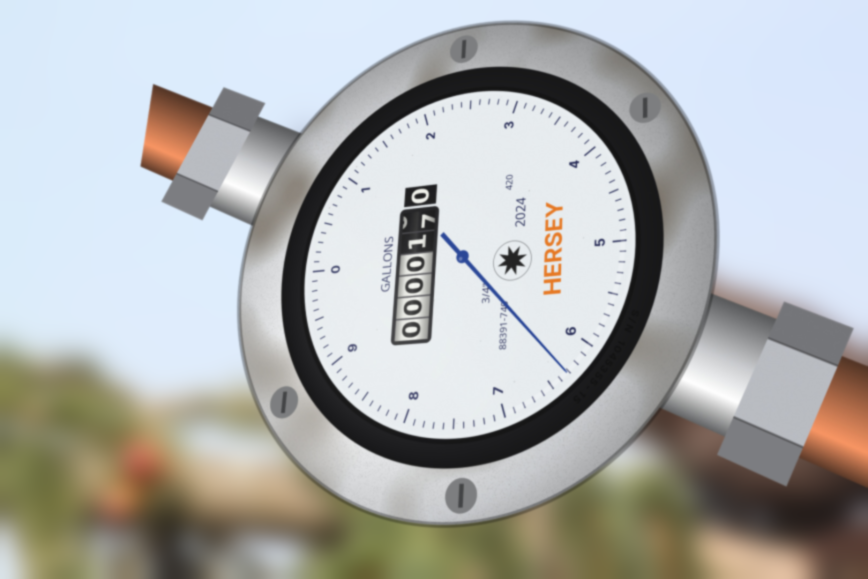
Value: 166.3 gal
